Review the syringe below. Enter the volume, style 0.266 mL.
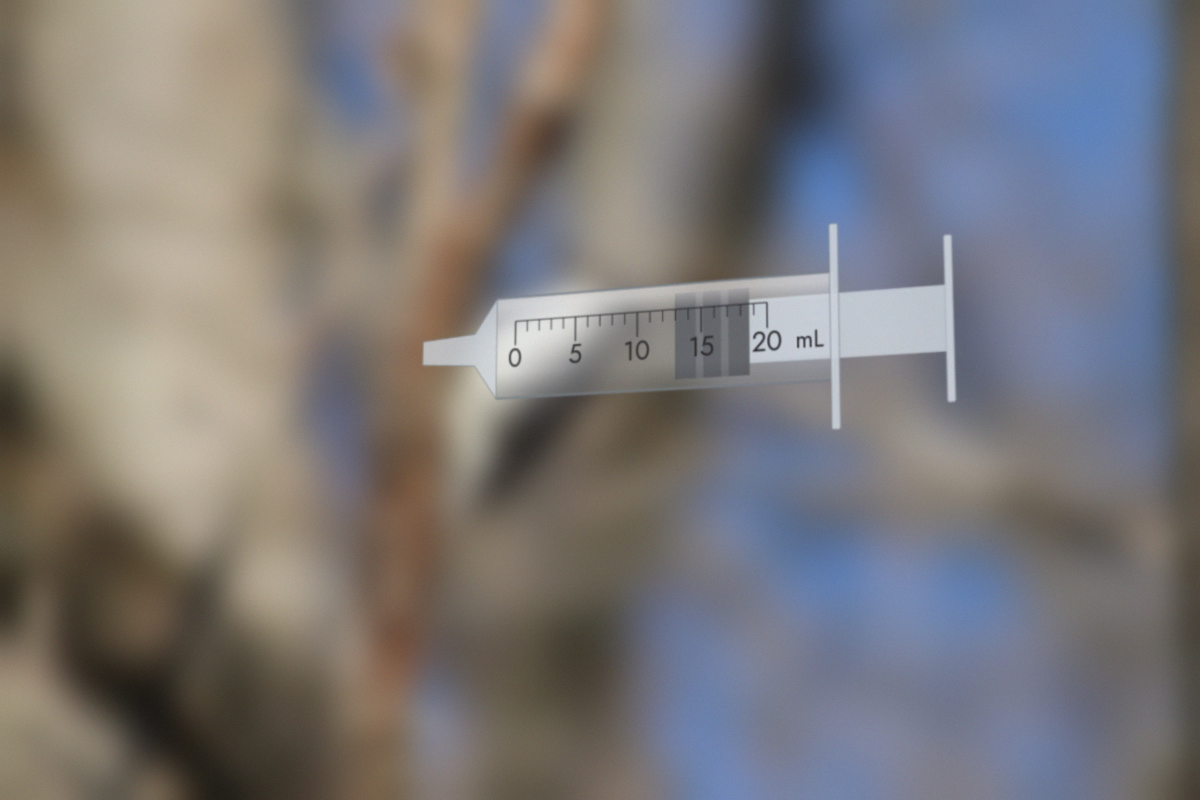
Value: 13 mL
